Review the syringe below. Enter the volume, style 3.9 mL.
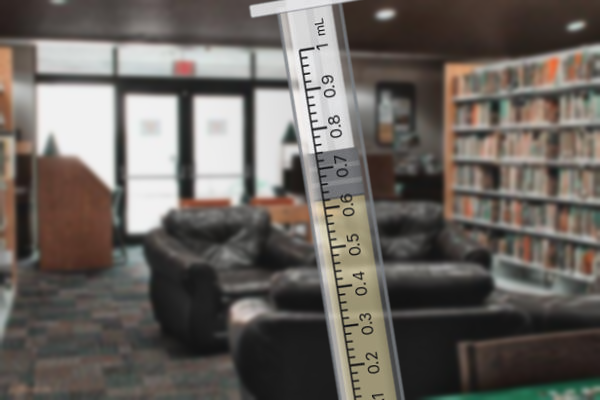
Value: 0.62 mL
